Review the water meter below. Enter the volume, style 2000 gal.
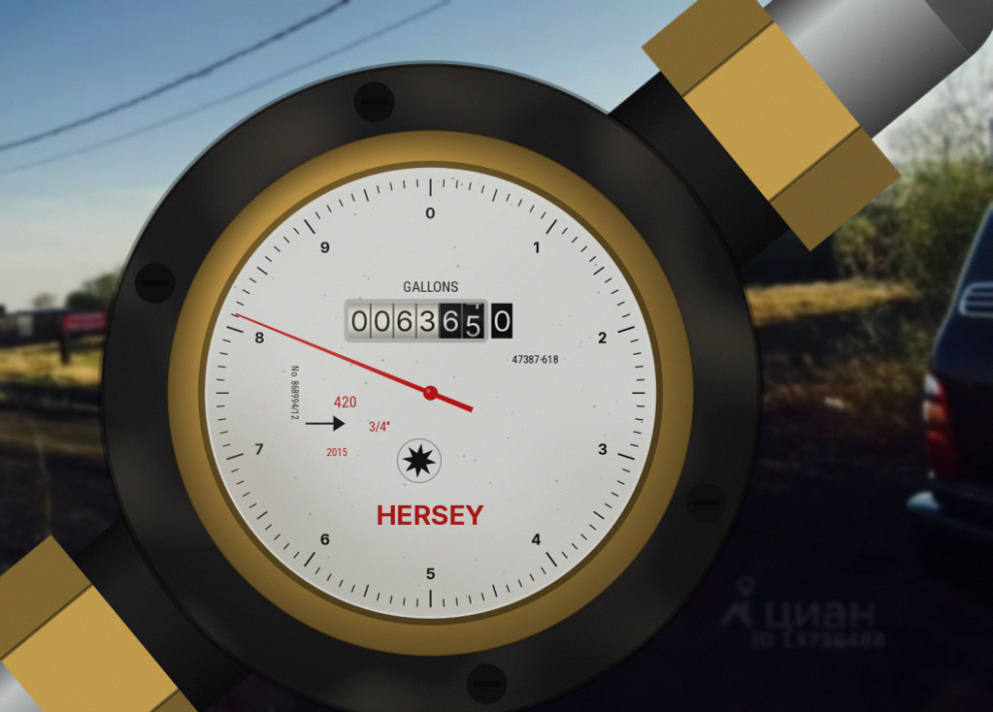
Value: 63648.1 gal
